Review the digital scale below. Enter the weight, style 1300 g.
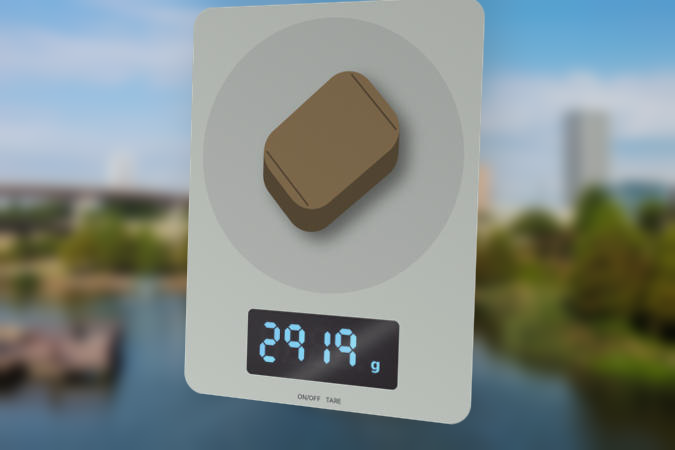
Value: 2919 g
